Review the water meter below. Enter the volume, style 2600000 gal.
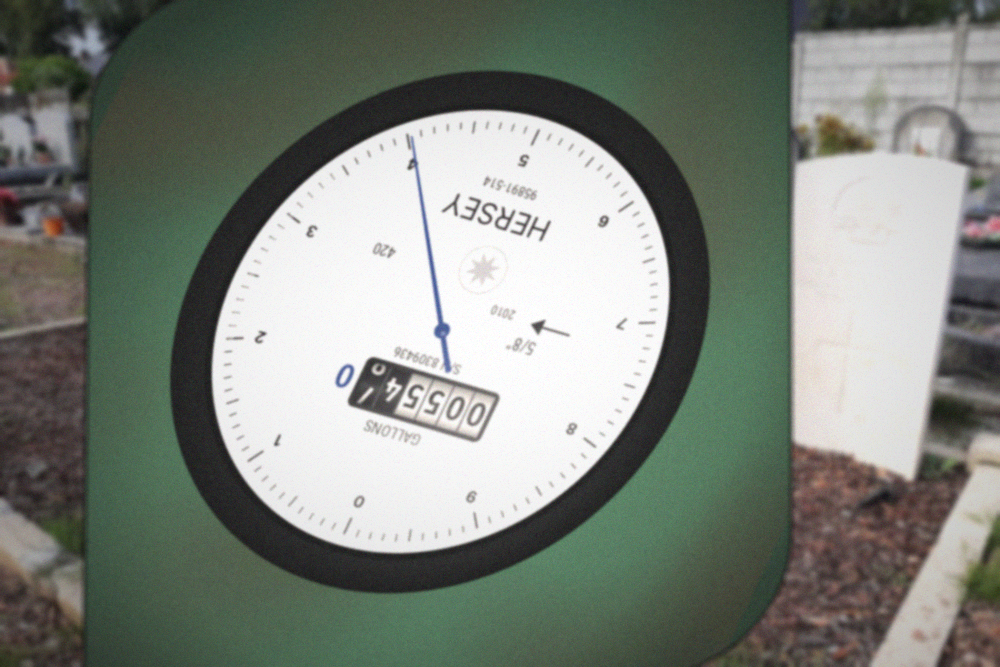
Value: 55474.0 gal
